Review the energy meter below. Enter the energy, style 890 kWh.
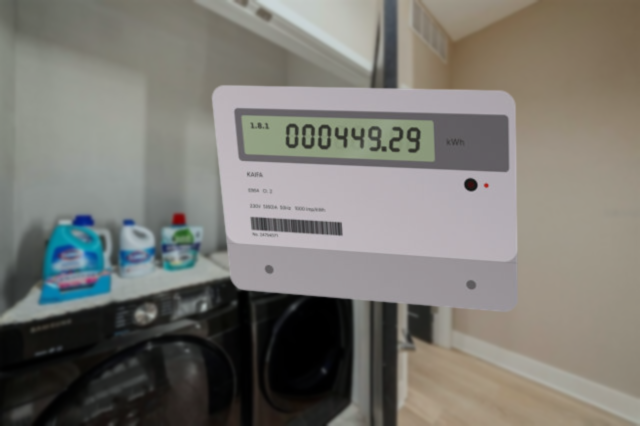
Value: 449.29 kWh
